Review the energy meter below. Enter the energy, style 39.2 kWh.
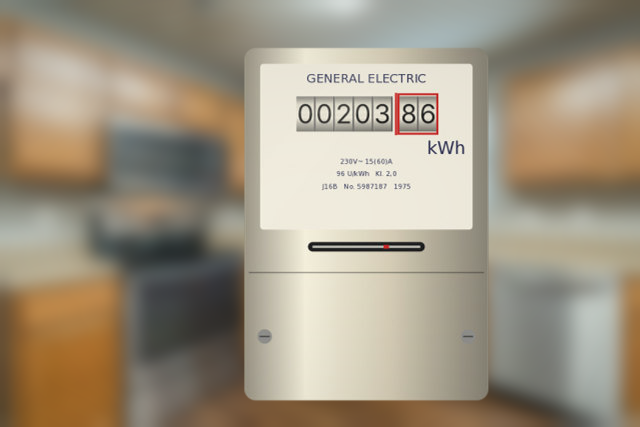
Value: 203.86 kWh
